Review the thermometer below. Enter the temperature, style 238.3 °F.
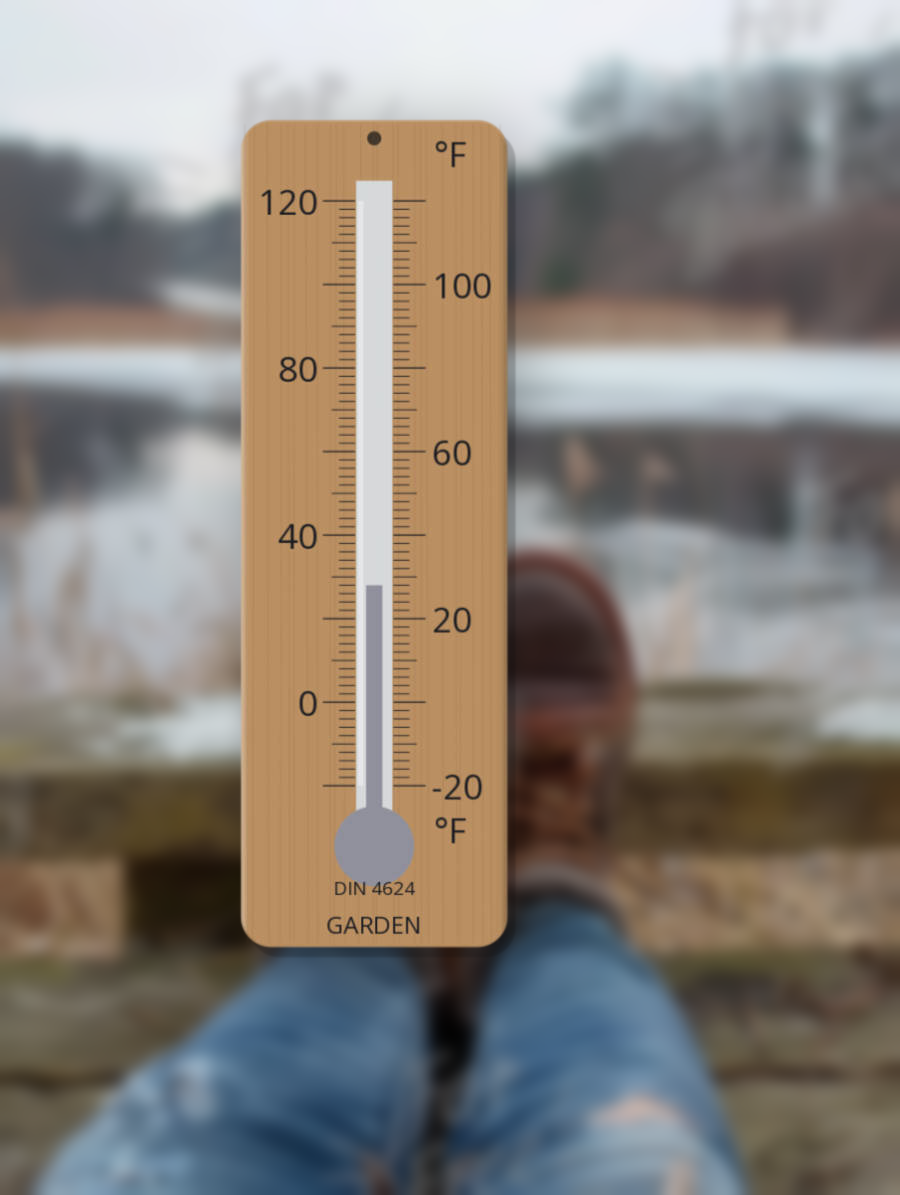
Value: 28 °F
